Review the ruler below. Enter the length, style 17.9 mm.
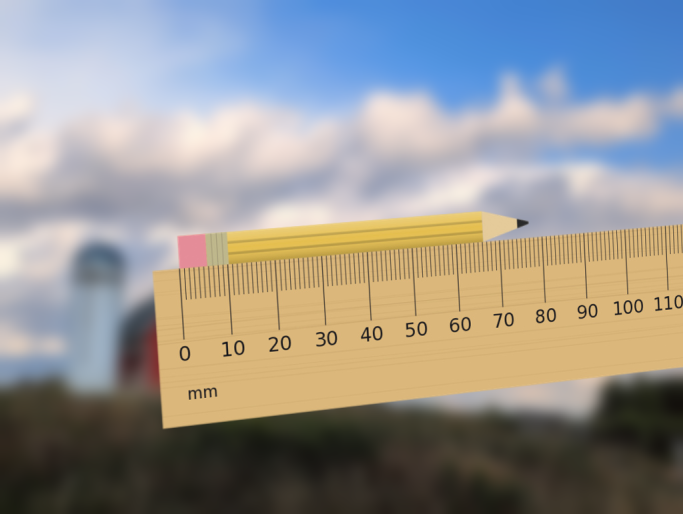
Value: 77 mm
